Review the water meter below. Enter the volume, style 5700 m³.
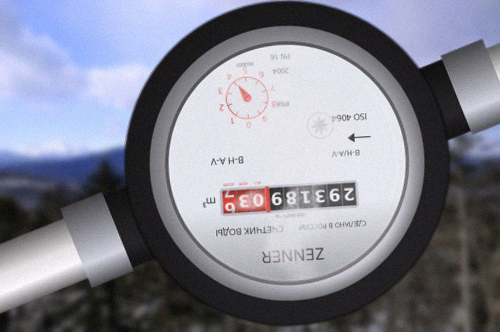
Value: 293189.0364 m³
